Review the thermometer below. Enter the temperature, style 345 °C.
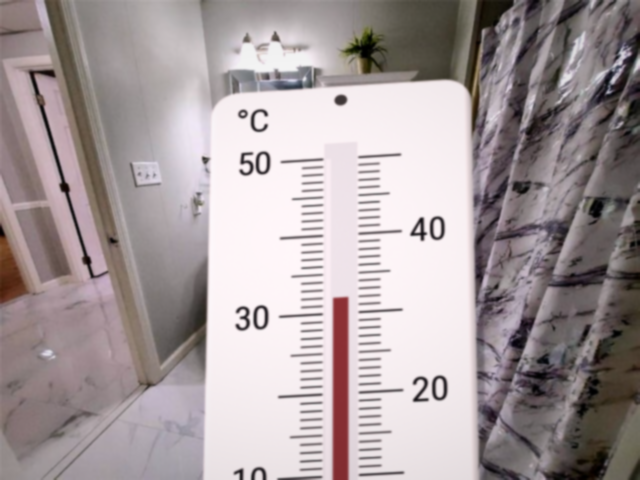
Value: 32 °C
